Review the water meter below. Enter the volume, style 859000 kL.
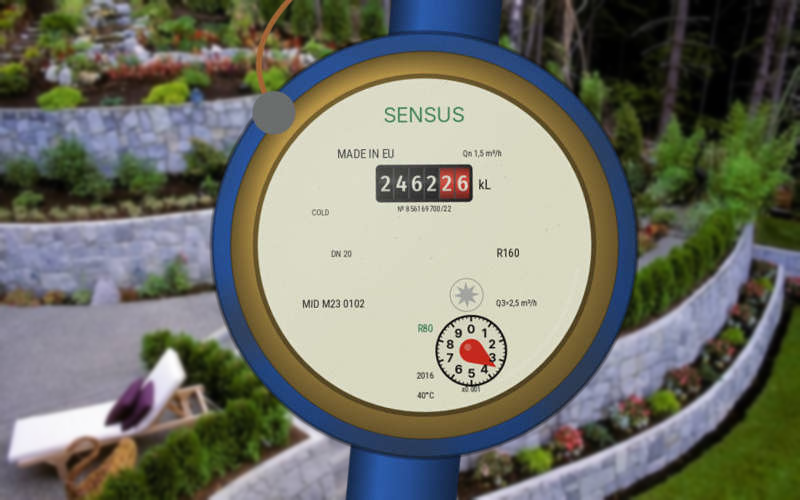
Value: 2462.263 kL
